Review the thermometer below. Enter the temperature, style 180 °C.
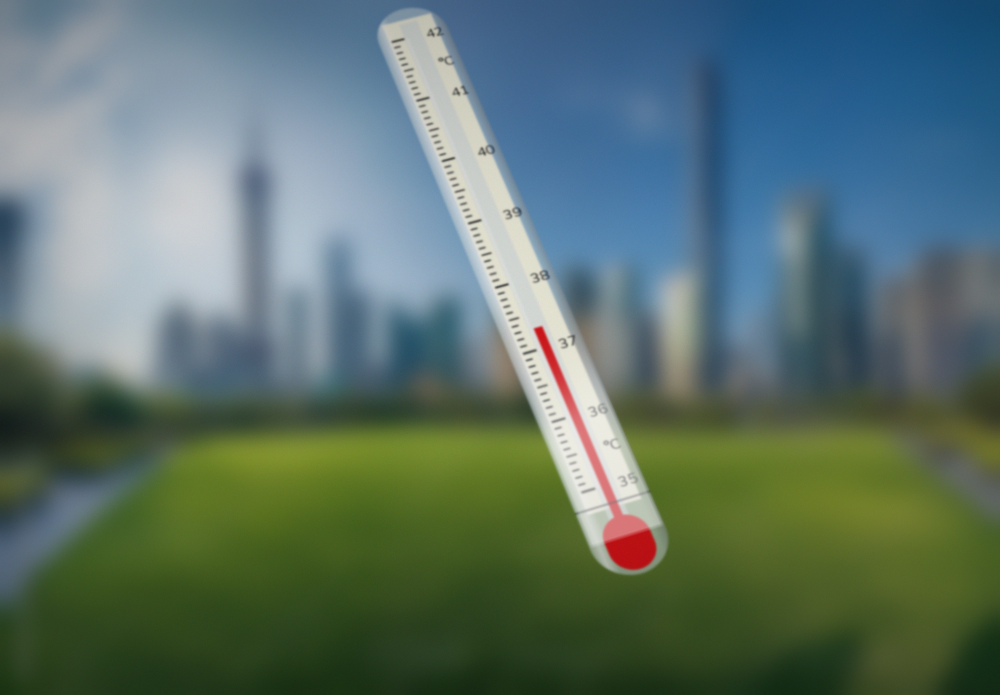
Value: 37.3 °C
